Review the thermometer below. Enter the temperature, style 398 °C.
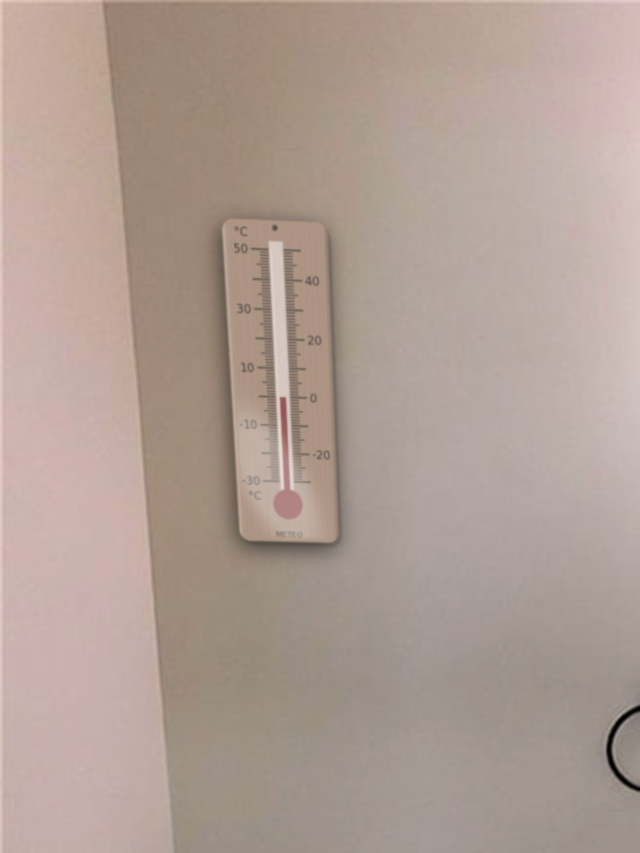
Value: 0 °C
